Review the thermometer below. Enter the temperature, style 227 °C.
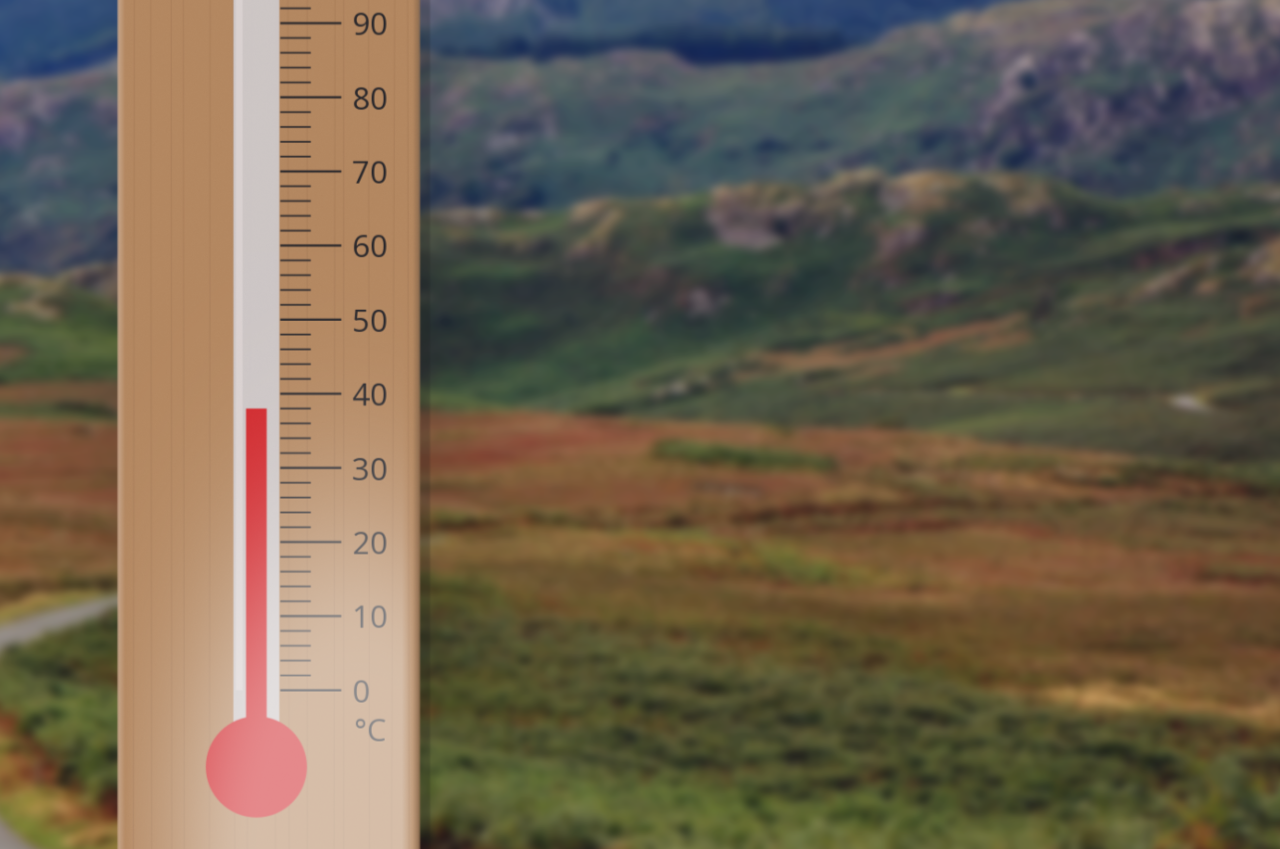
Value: 38 °C
